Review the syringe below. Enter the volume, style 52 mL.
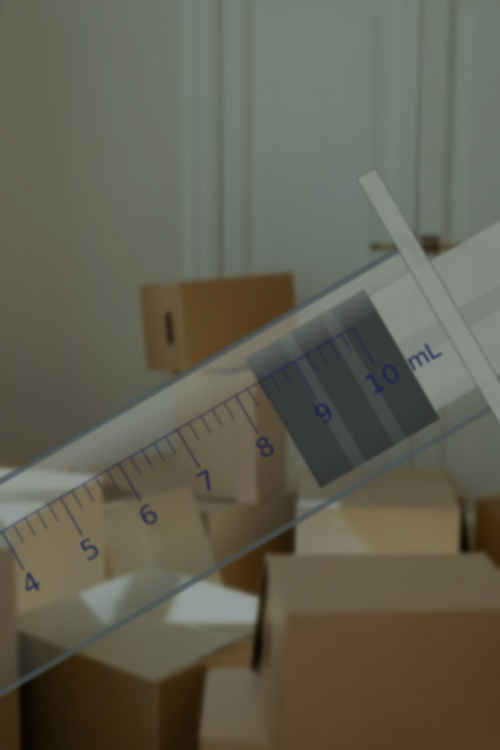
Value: 8.4 mL
